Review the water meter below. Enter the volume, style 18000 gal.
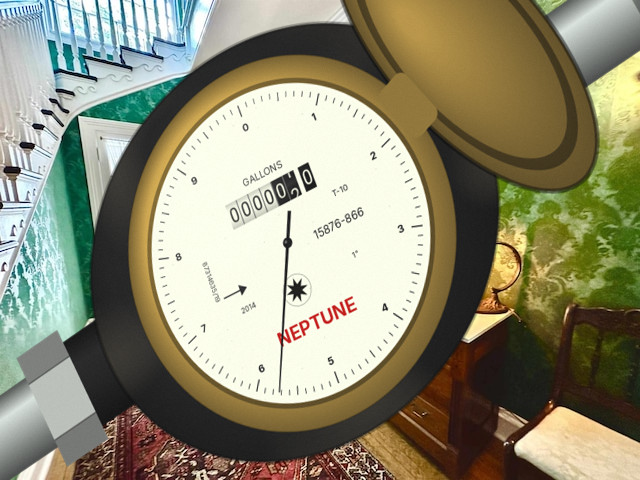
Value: 15.7 gal
